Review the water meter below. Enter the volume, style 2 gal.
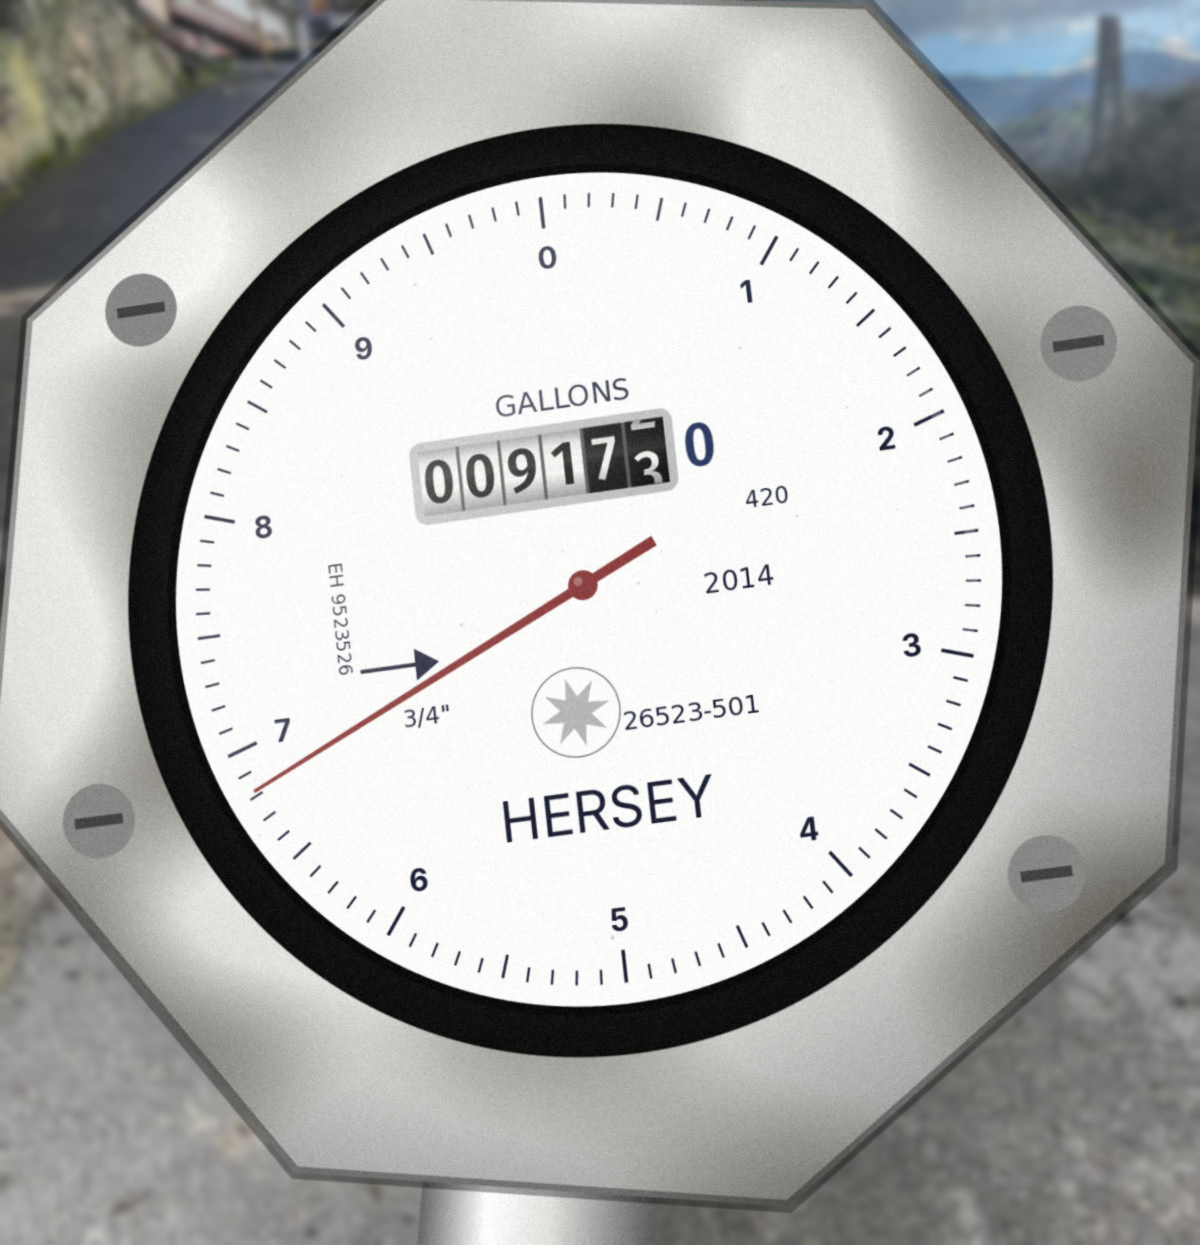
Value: 91726.8 gal
